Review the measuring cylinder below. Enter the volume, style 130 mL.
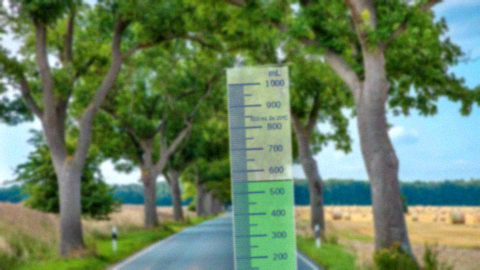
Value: 550 mL
